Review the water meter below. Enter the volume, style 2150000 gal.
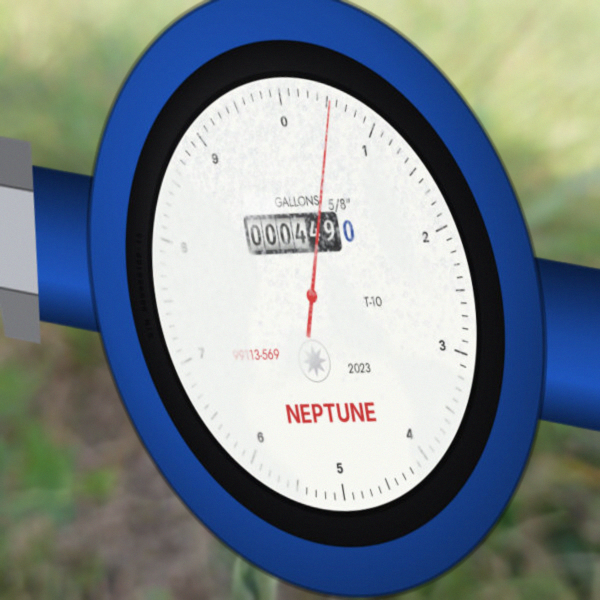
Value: 4490.5 gal
